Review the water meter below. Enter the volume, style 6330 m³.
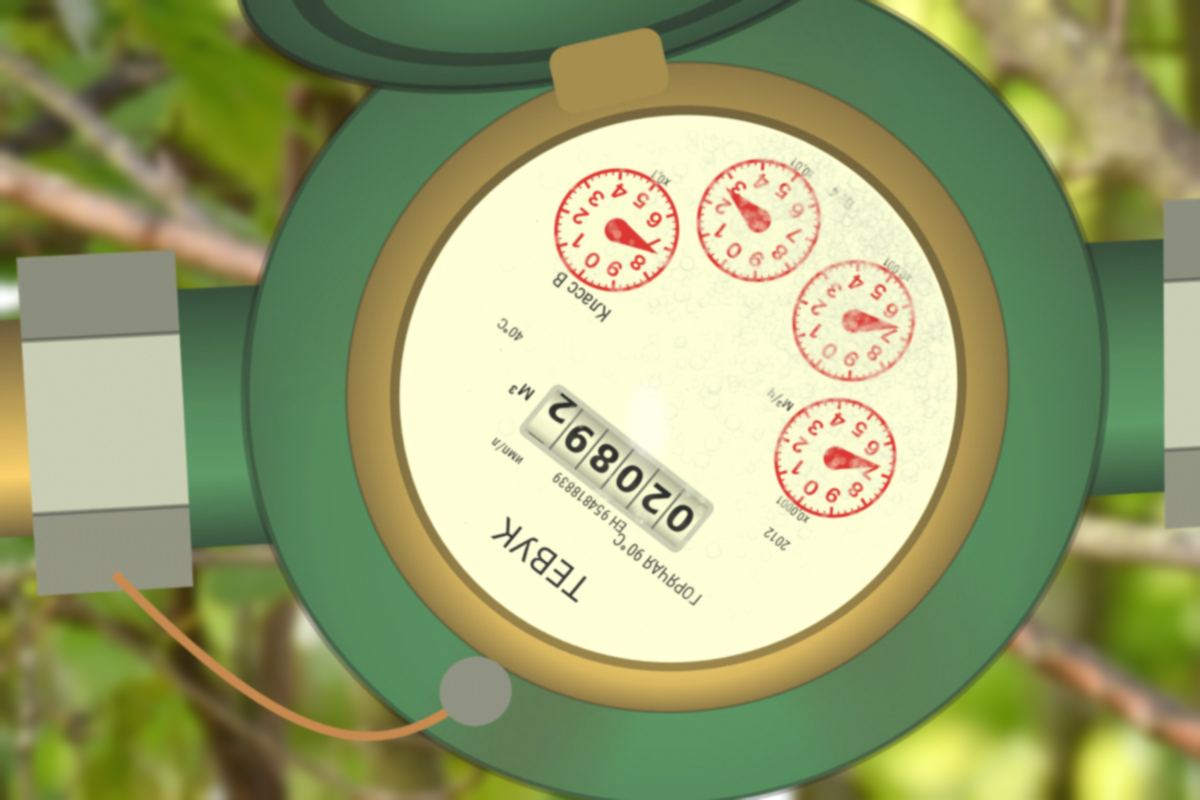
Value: 20891.7266 m³
